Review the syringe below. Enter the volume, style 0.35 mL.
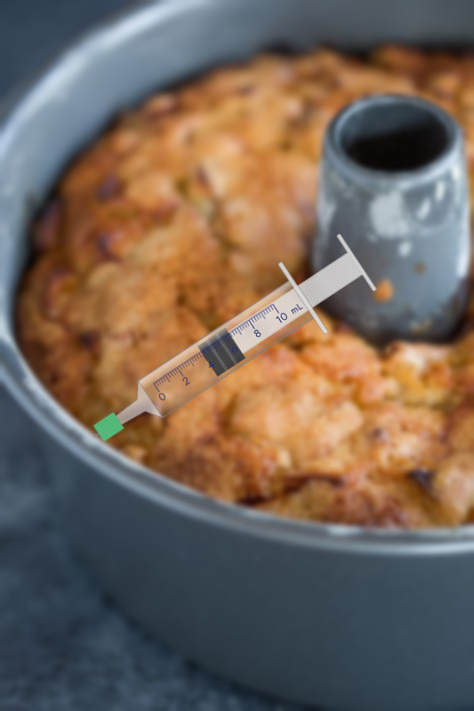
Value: 4 mL
